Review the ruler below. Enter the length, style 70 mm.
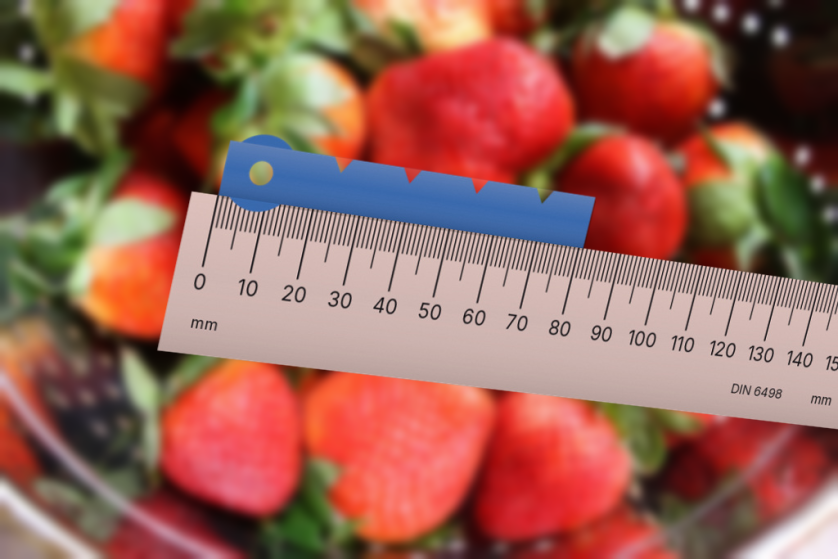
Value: 81 mm
